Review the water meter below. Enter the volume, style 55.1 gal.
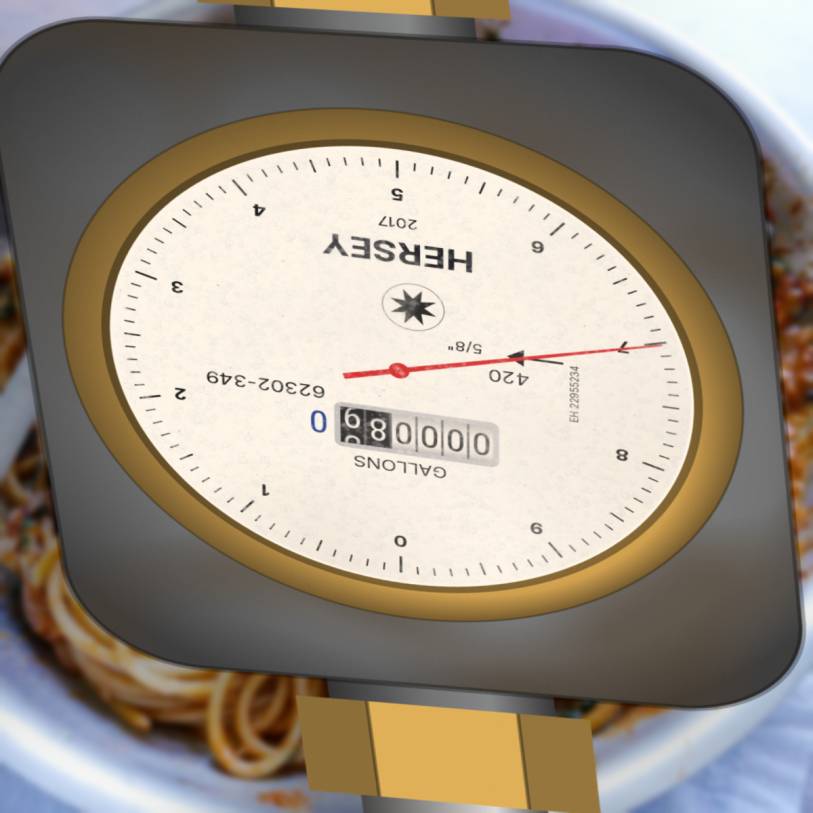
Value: 887.0 gal
